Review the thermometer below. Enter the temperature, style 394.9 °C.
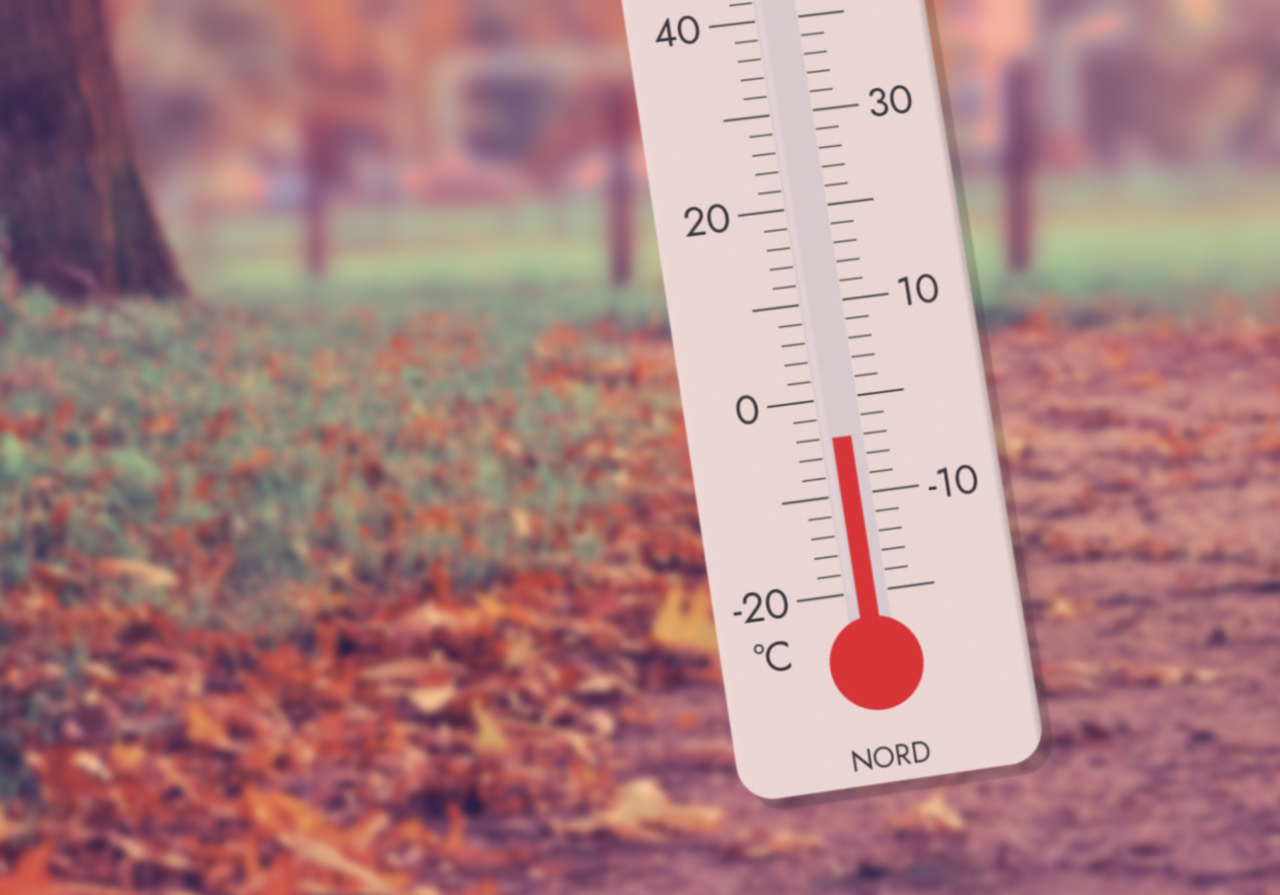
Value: -4 °C
